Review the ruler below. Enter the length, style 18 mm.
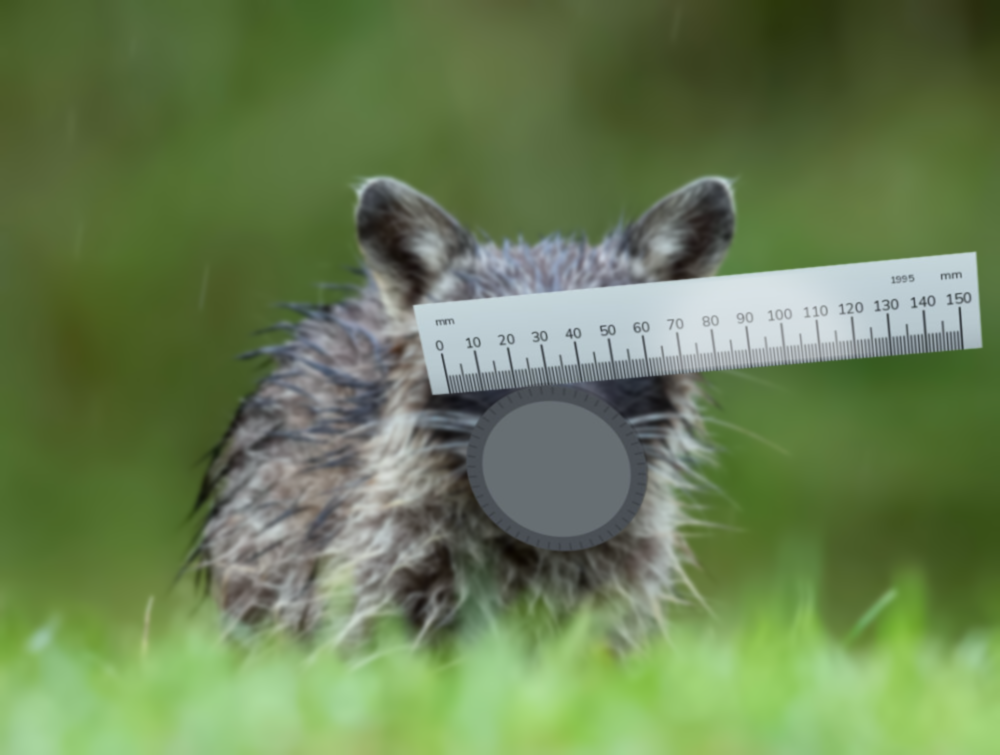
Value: 55 mm
